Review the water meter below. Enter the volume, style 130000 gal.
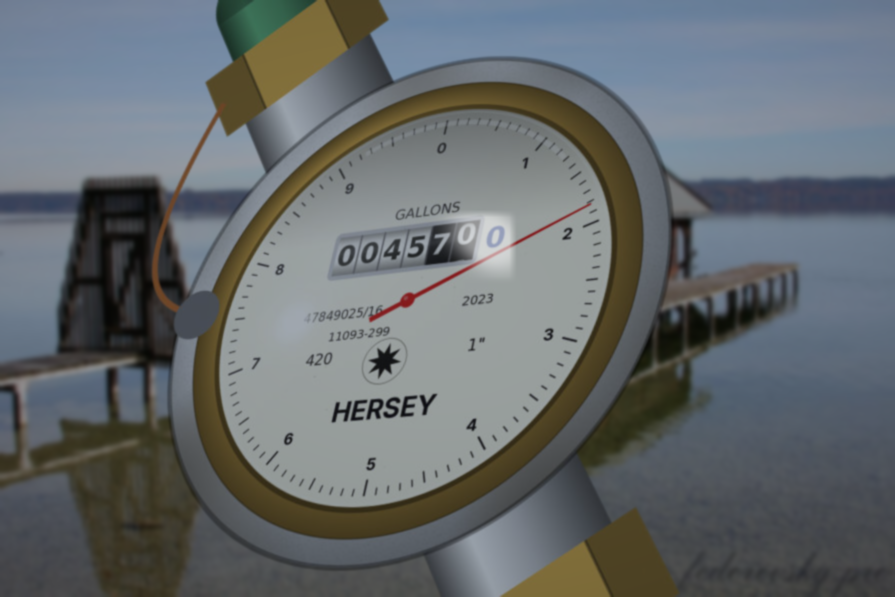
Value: 45701.8 gal
